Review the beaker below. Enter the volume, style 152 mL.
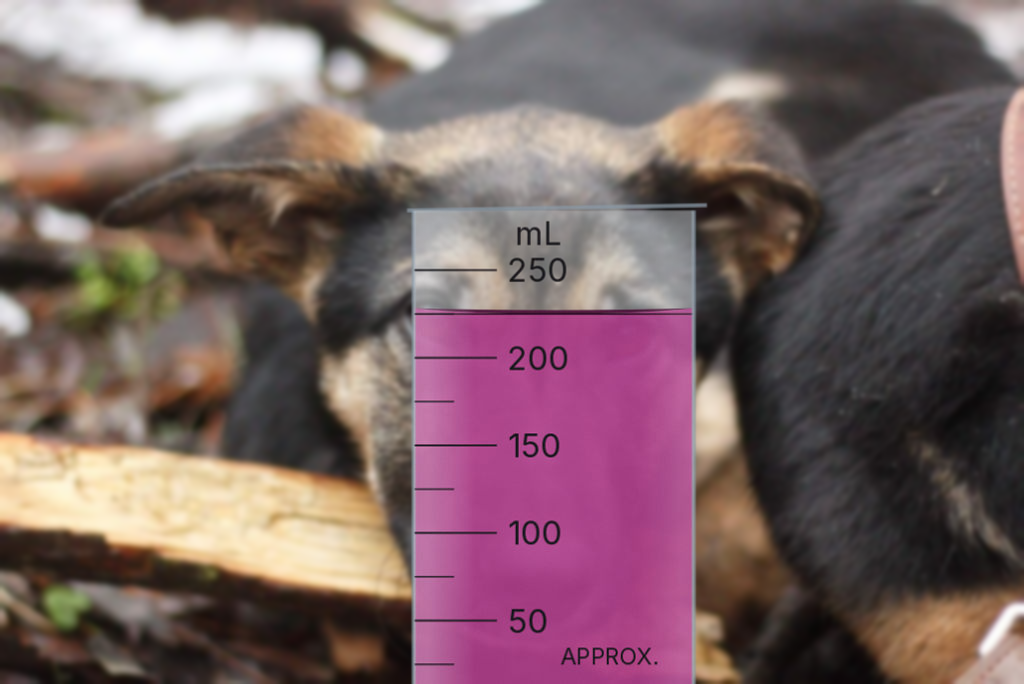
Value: 225 mL
